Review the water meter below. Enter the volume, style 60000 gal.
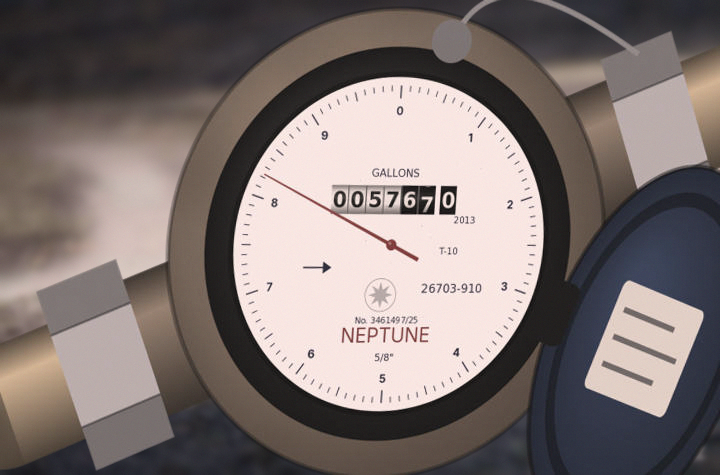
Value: 57668.2 gal
